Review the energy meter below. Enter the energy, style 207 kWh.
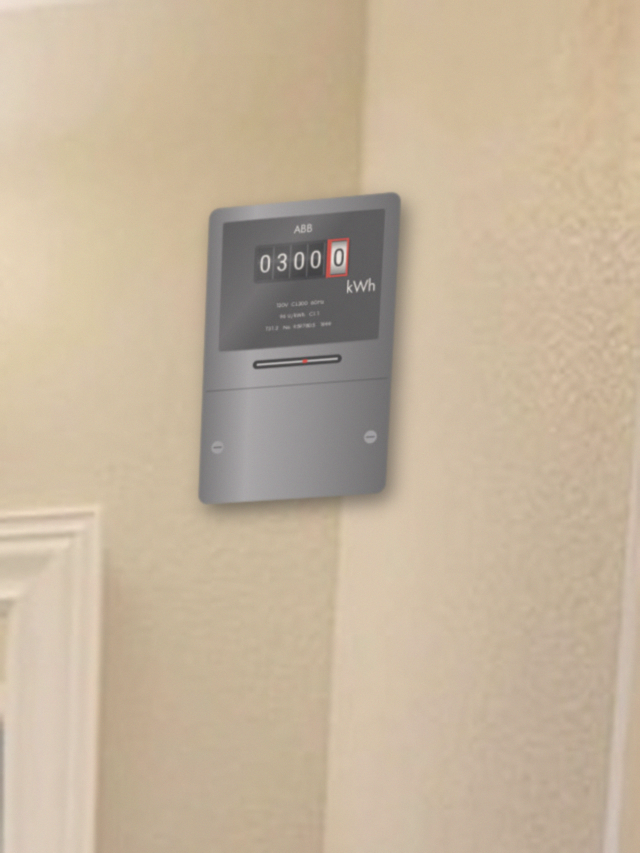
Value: 300.0 kWh
